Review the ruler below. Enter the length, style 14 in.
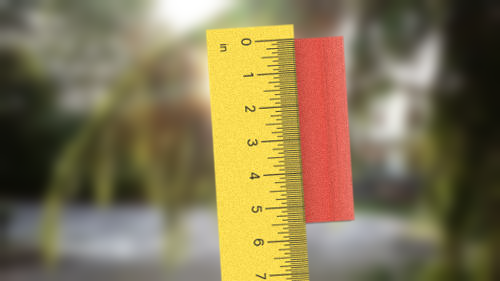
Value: 5.5 in
